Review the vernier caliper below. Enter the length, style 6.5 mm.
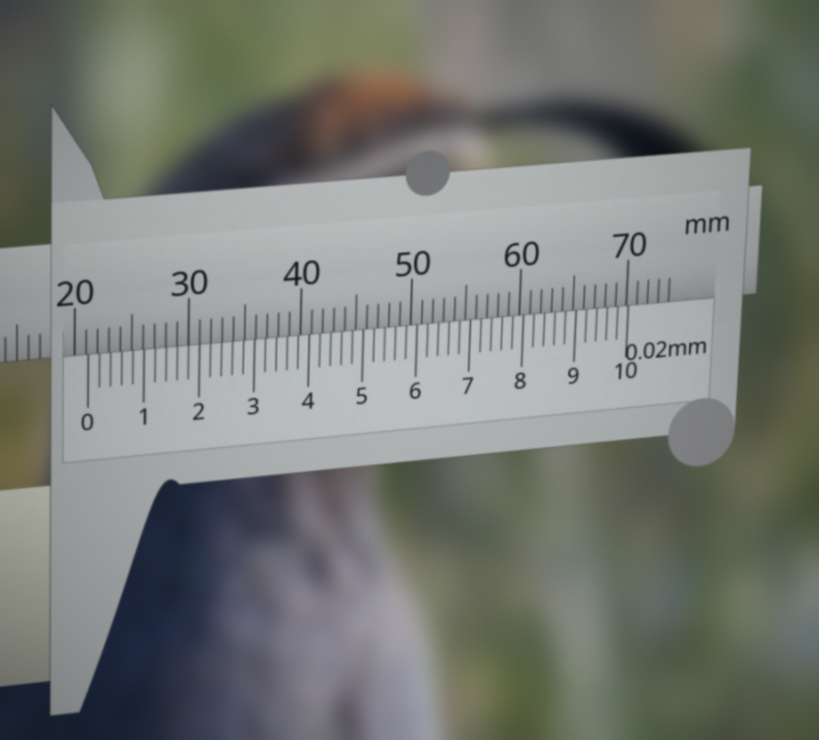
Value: 21.2 mm
